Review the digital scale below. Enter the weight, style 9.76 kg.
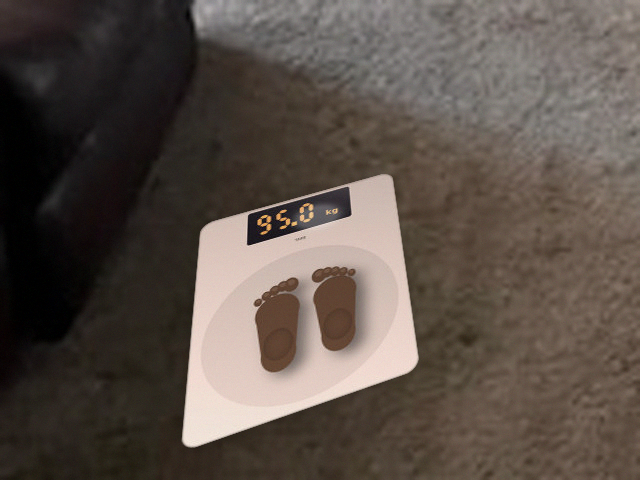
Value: 95.0 kg
